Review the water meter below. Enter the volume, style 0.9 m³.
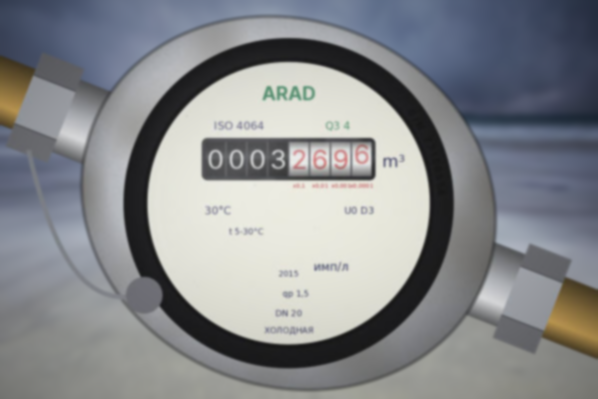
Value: 3.2696 m³
